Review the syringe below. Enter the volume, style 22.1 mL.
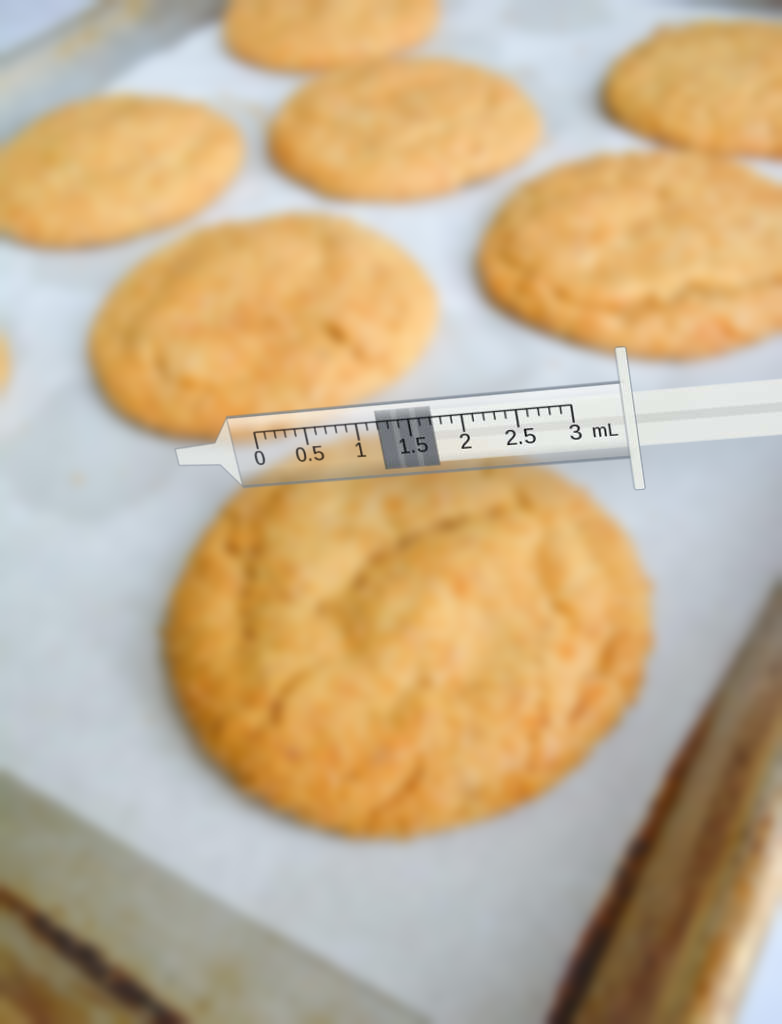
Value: 1.2 mL
